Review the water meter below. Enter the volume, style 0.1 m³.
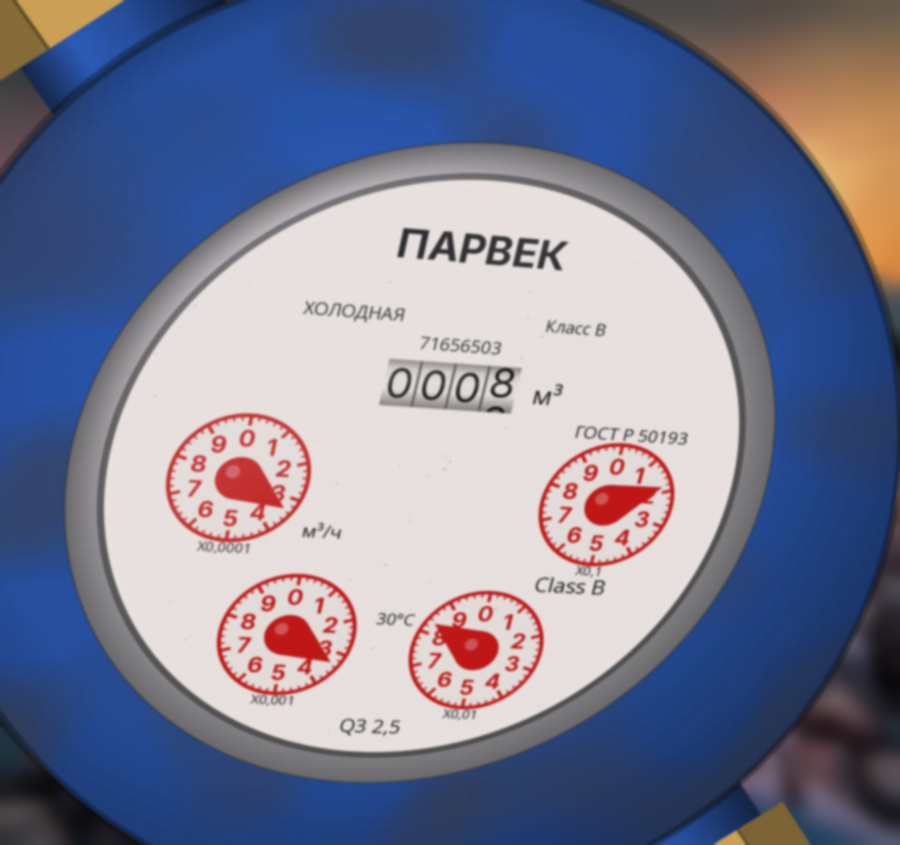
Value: 8.1833 m³
